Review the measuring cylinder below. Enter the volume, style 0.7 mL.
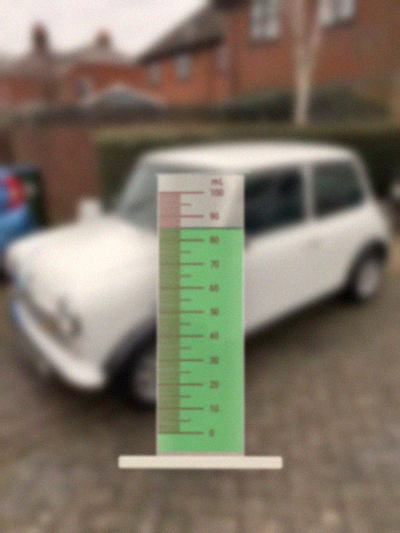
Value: 85 mL
